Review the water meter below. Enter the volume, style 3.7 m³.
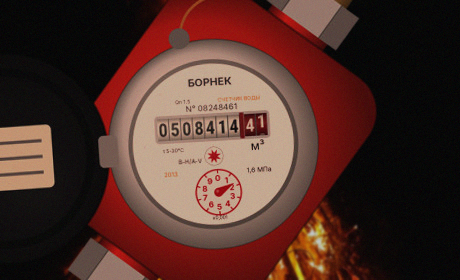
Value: 508414.411 m³
